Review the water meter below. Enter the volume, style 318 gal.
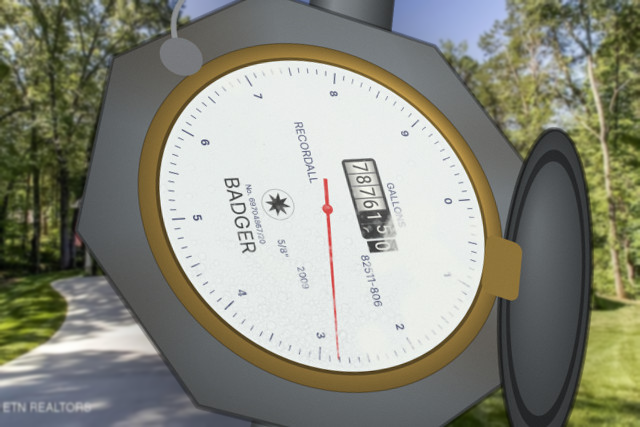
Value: 7876152.8 gal
